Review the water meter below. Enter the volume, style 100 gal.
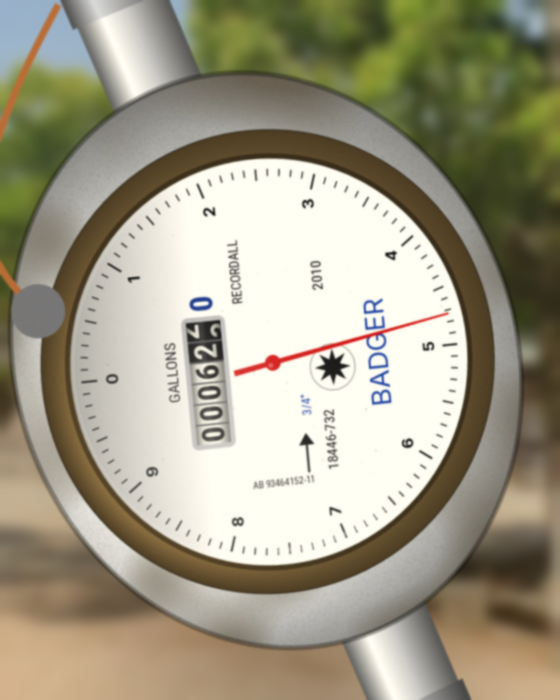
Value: 6224.7 gal
